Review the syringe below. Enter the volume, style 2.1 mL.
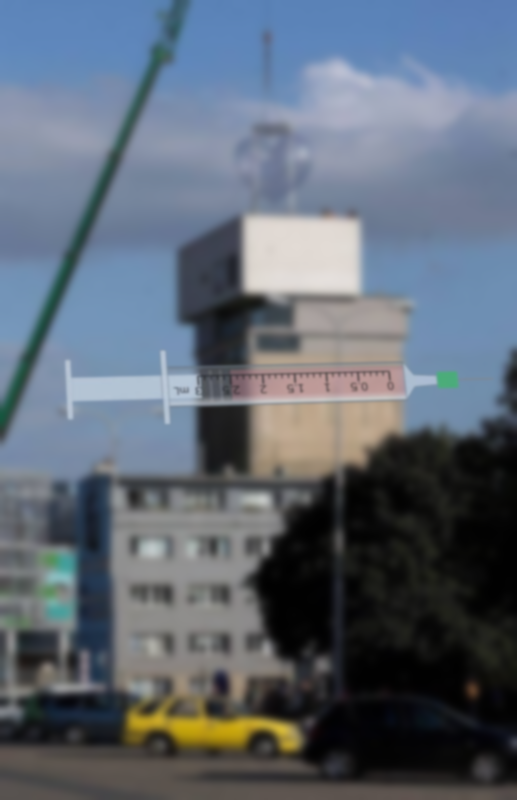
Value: 2.5 mL
